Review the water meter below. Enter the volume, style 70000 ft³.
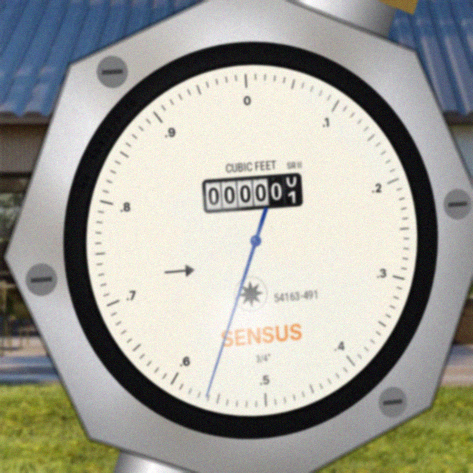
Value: 0.56 ft³
